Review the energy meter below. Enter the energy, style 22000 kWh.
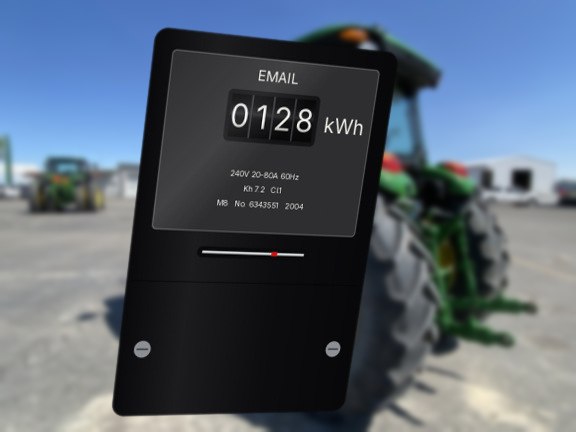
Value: 128 kWh
